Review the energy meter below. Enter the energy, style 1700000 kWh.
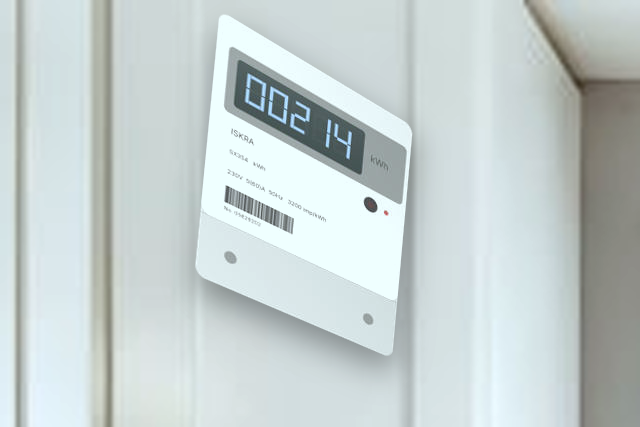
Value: 214 kWh
